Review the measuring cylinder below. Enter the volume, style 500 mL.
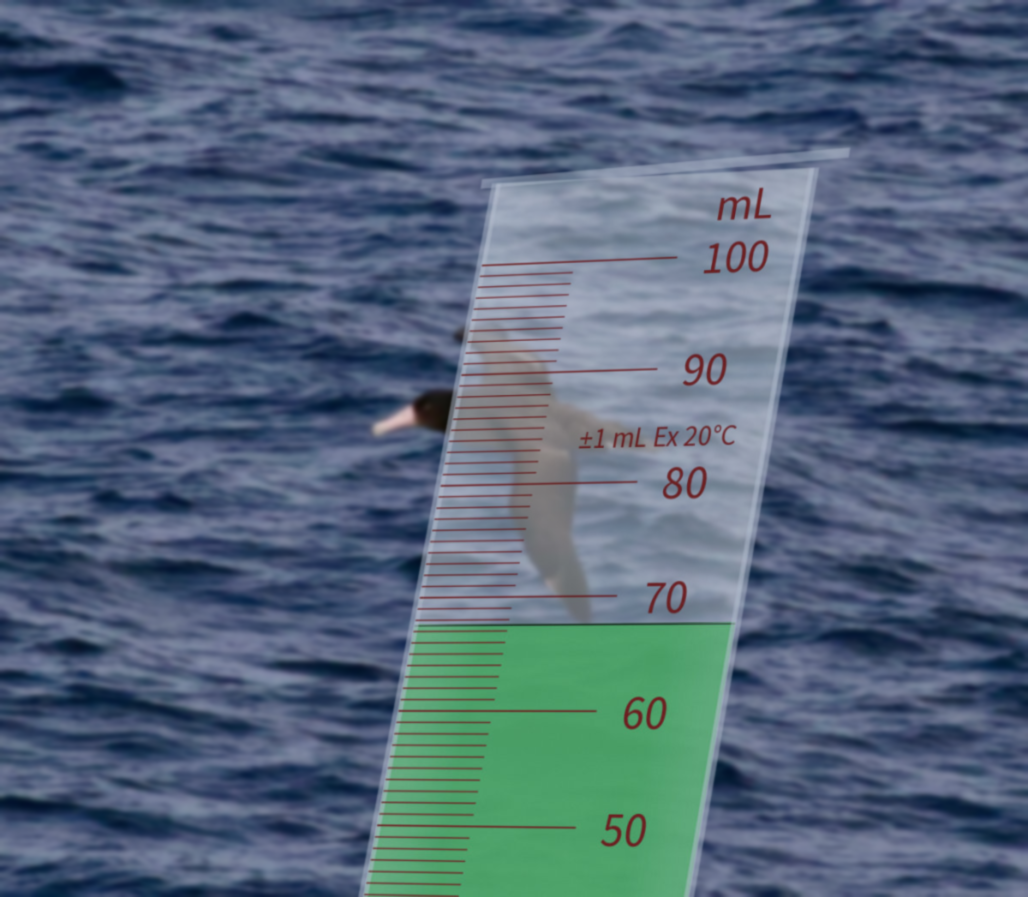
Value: 67.5 mL
